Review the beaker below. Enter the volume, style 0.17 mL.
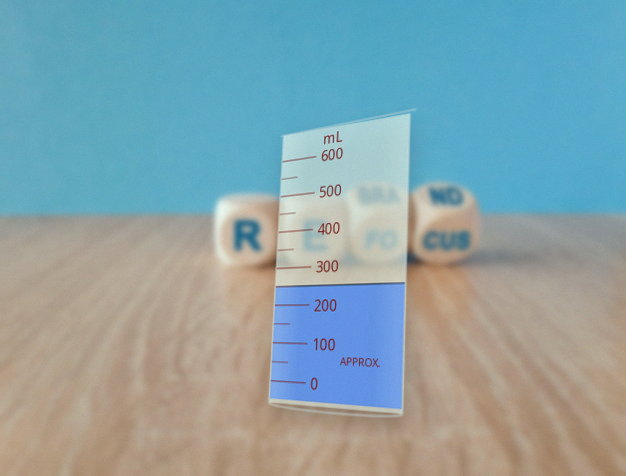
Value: 250 mL
